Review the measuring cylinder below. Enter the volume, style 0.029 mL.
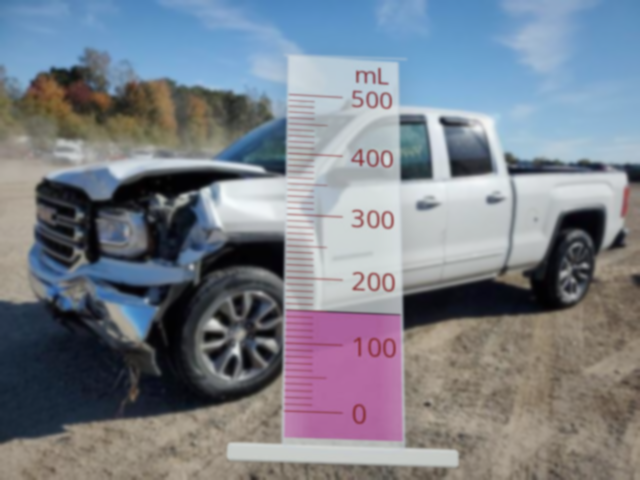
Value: 150 mL
